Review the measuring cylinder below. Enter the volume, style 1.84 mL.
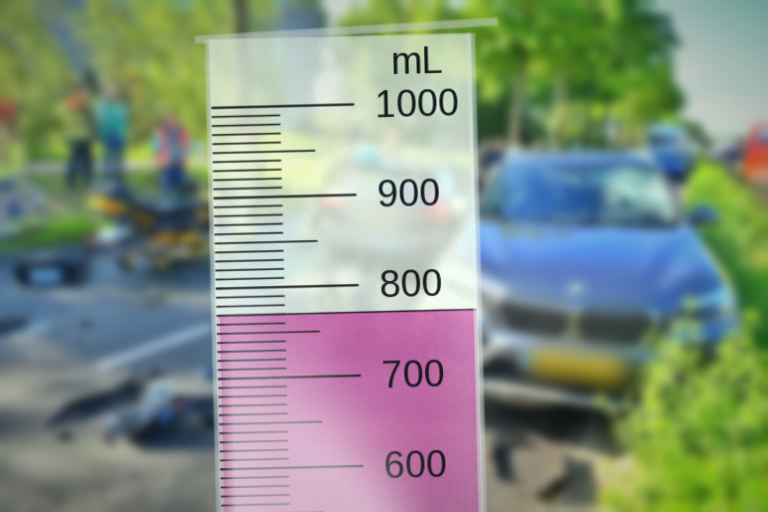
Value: 770 mL
